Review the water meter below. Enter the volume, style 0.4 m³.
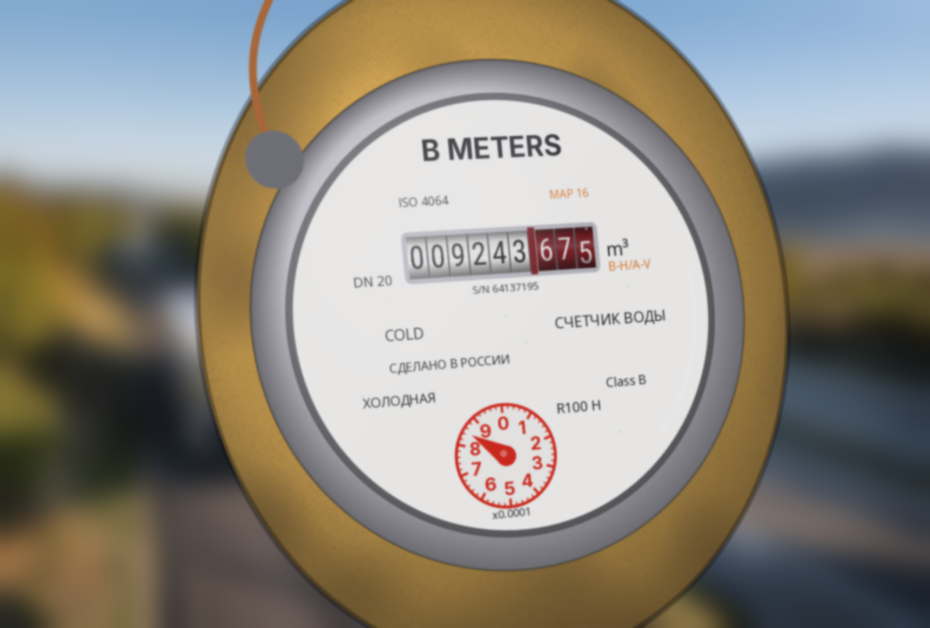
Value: 9243.6748 m³
